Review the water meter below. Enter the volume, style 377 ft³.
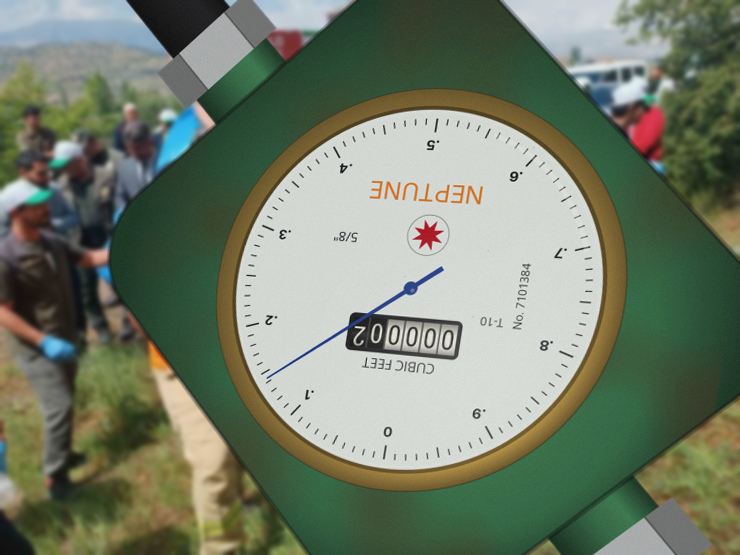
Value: 2.14 ft³
